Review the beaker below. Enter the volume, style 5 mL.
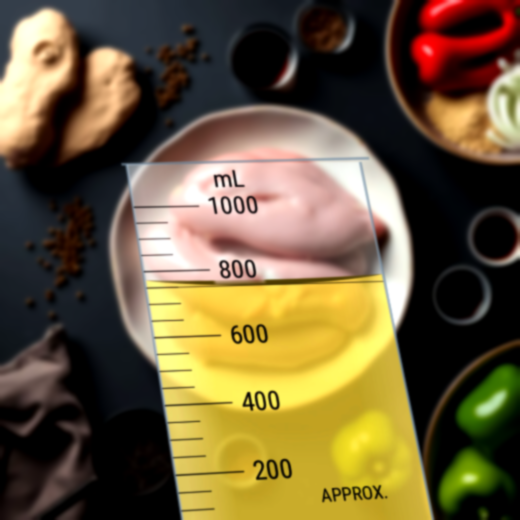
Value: 750 mL
